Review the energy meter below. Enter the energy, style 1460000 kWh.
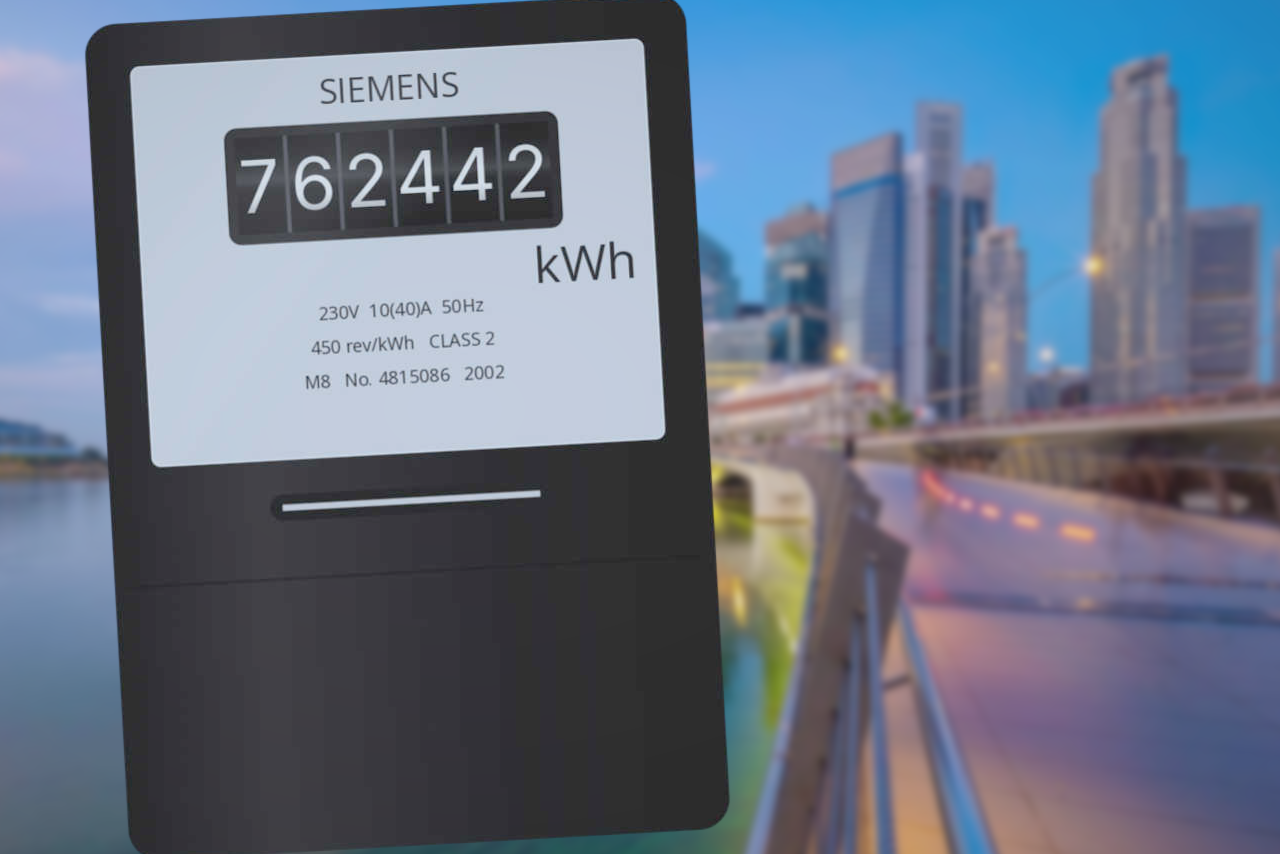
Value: 762442 kWh
